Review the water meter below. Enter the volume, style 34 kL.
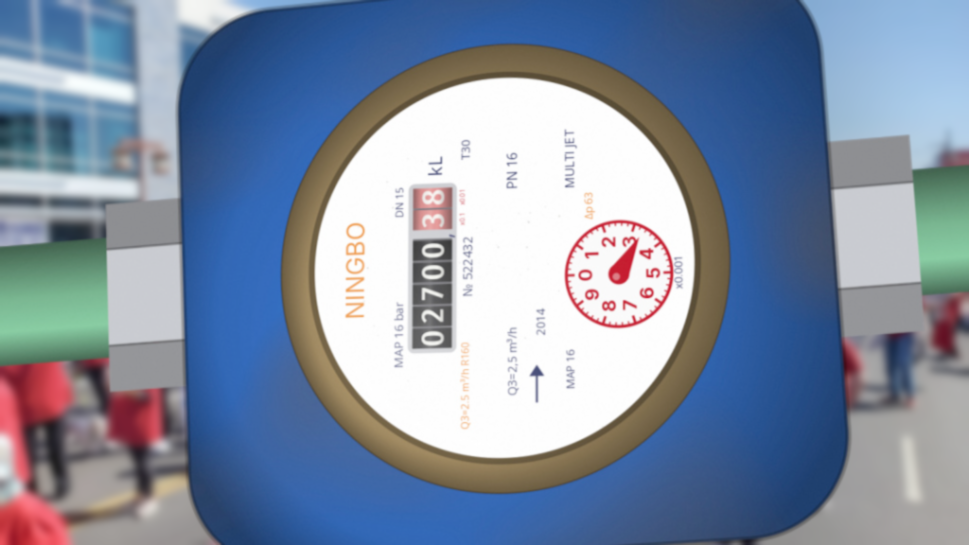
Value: 2700.383 kL
